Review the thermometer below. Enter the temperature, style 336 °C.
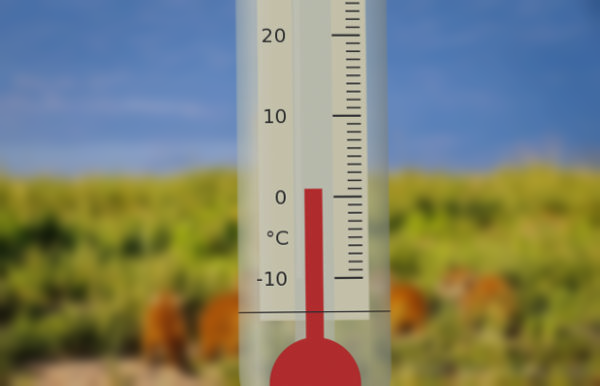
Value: 1 °C
